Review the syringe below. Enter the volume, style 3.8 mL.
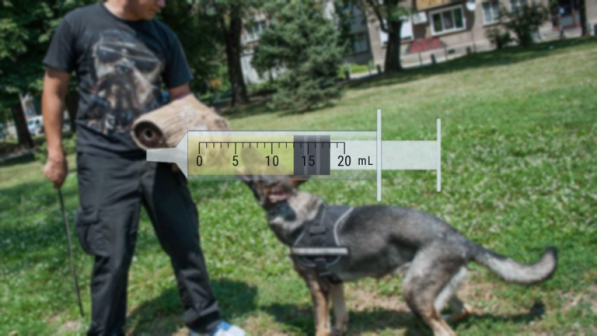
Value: 13 mL
